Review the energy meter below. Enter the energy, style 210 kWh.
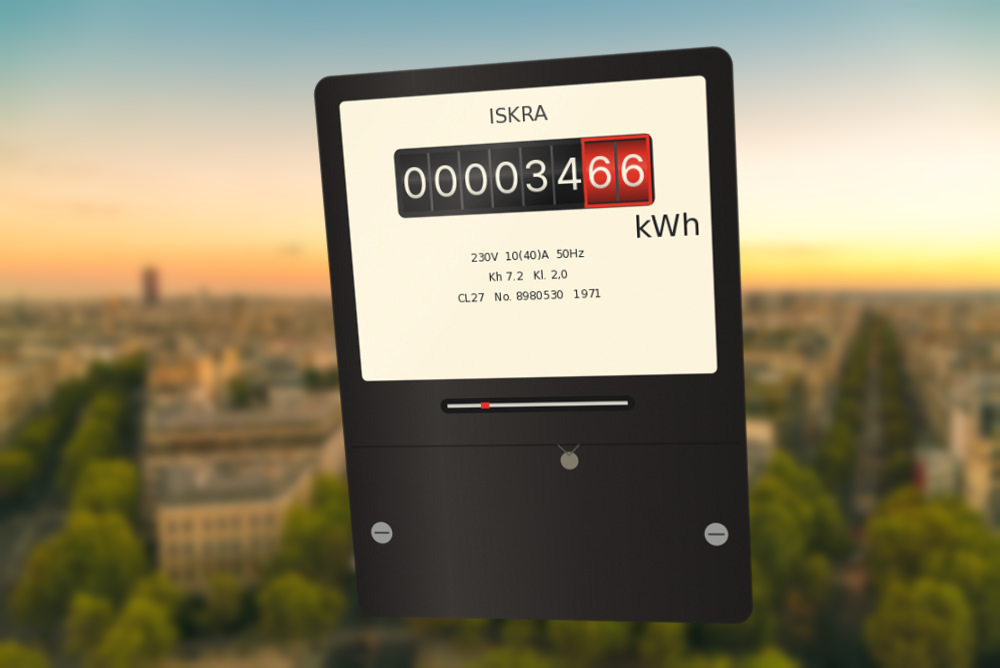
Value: 34.66 kWh
